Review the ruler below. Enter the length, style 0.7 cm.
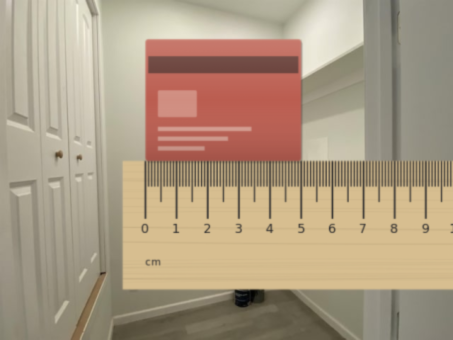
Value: 5 cm
